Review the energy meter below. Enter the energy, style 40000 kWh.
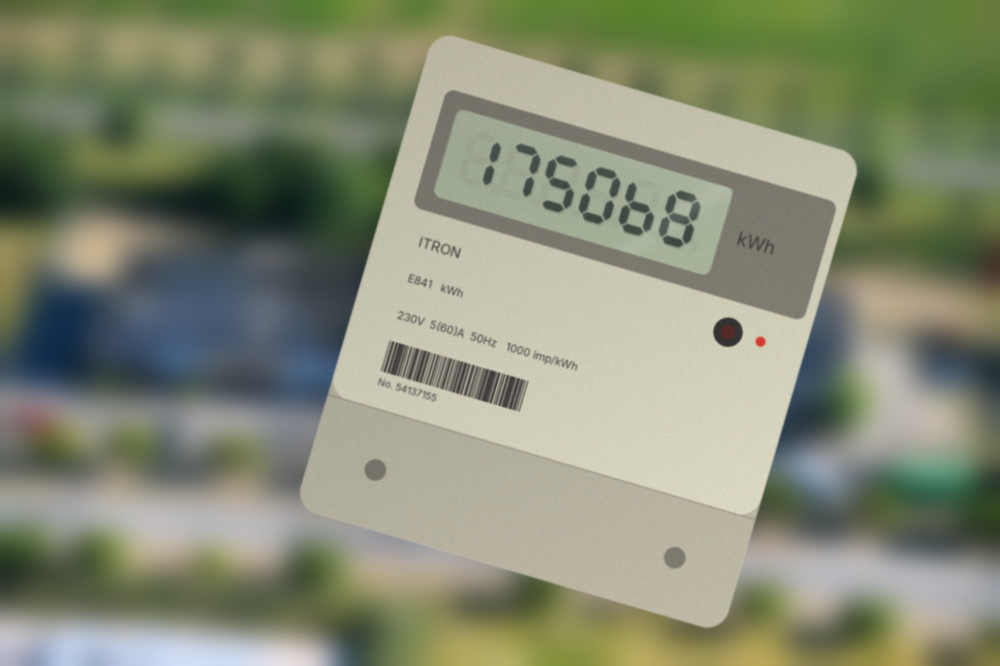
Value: 175068 kWh
